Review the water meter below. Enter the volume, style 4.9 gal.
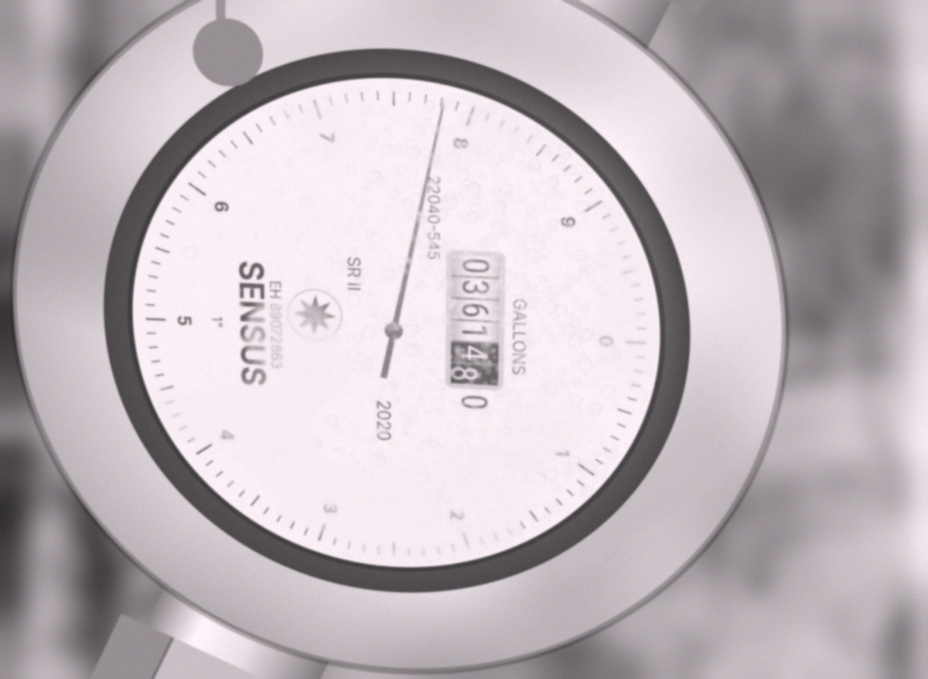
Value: 361477.8 gal
